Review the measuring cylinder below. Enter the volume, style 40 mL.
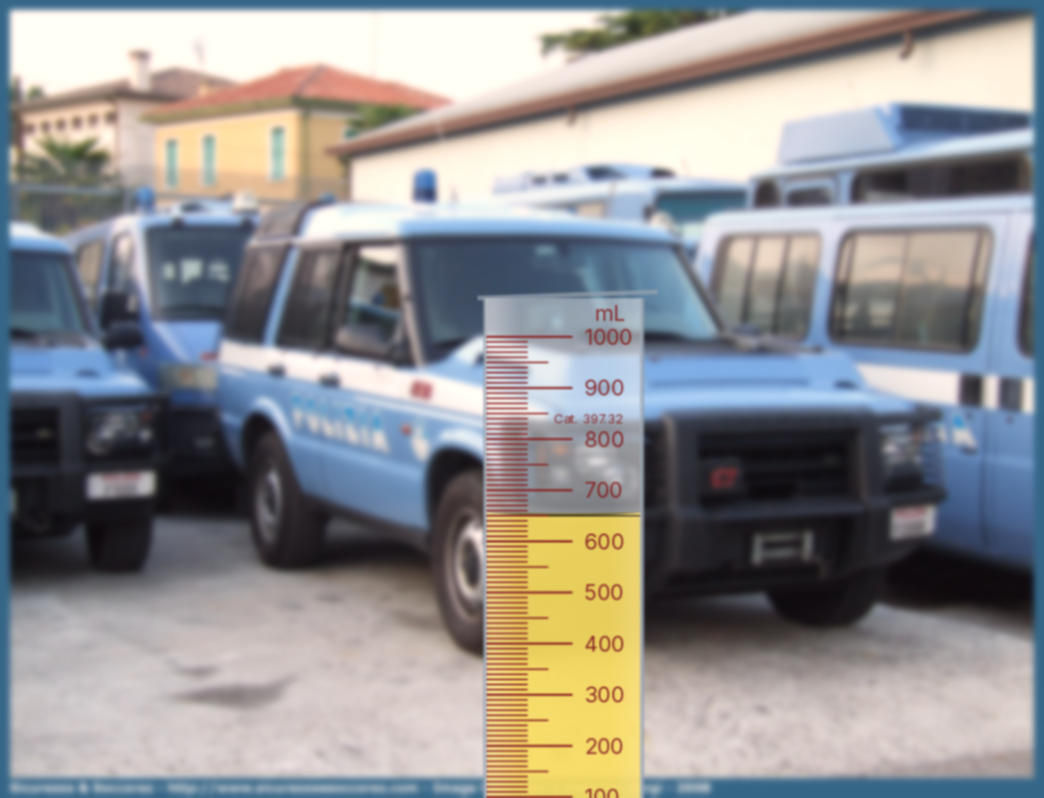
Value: 650 mL
